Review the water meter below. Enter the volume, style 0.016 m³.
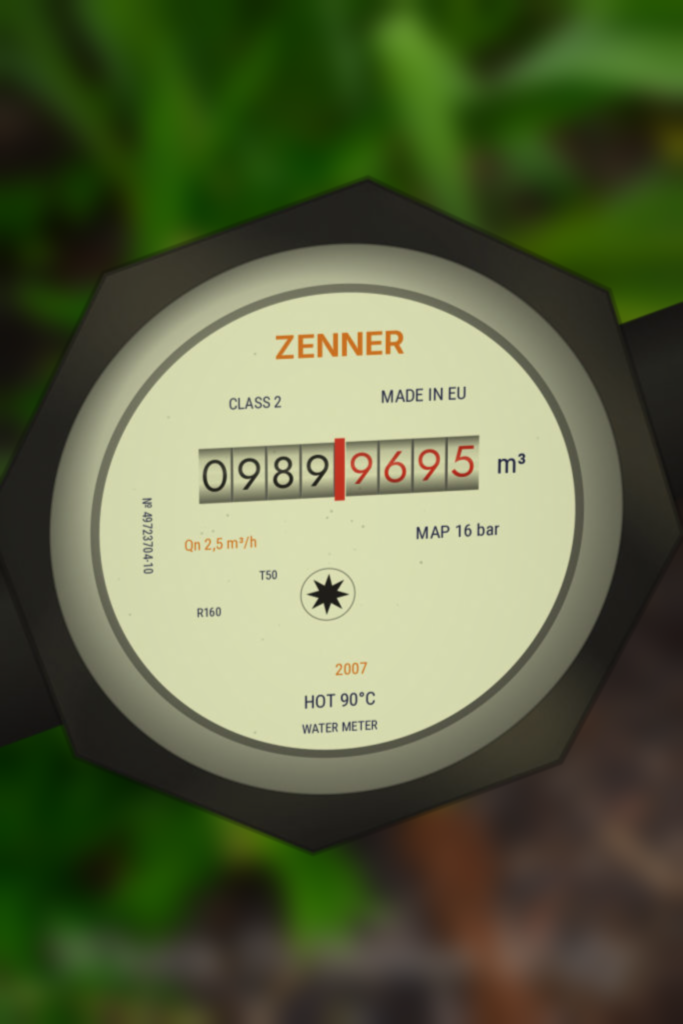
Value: 989.9695 m³
